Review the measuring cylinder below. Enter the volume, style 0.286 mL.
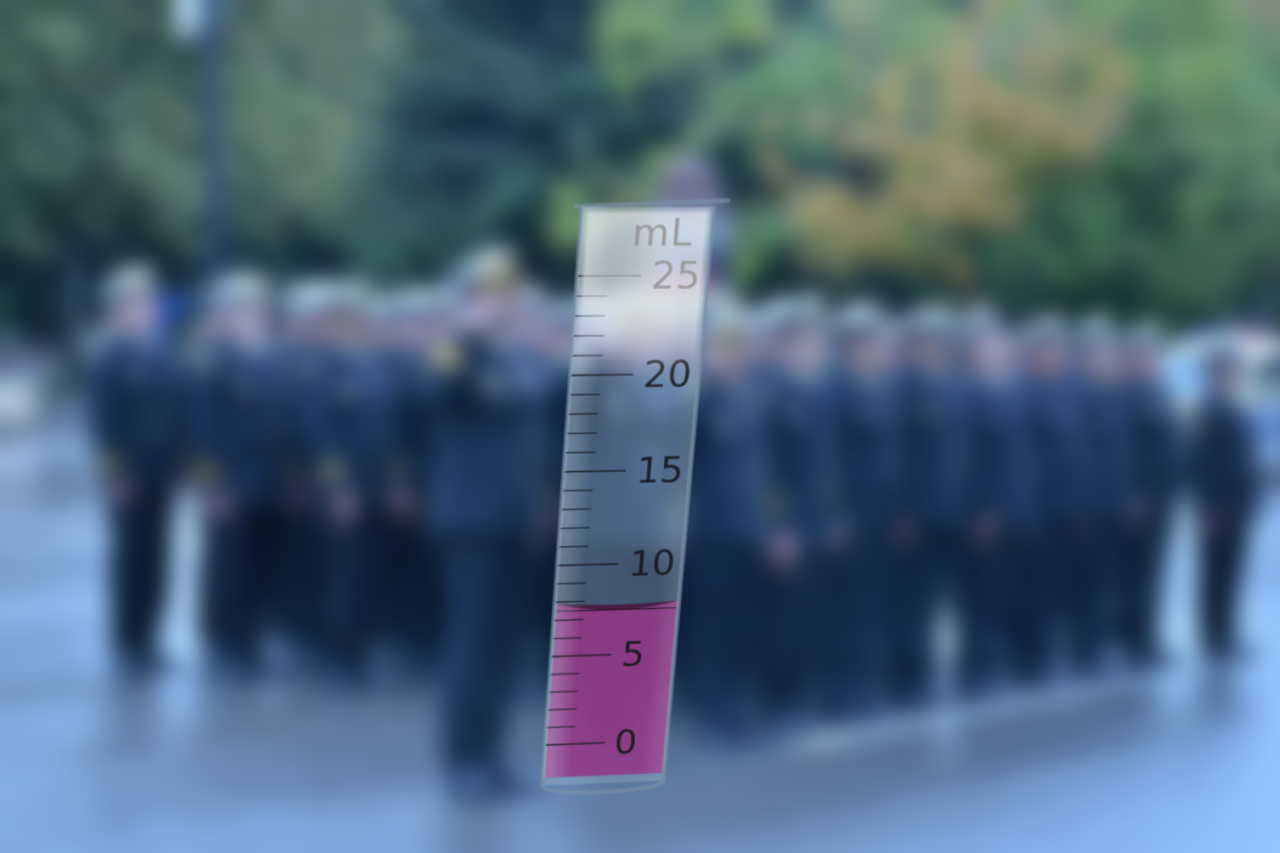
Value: 7.5 mL
